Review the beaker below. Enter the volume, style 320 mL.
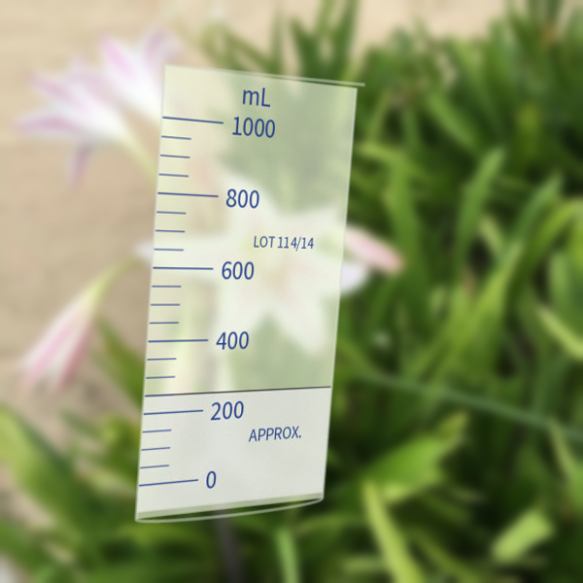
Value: 250 mL
